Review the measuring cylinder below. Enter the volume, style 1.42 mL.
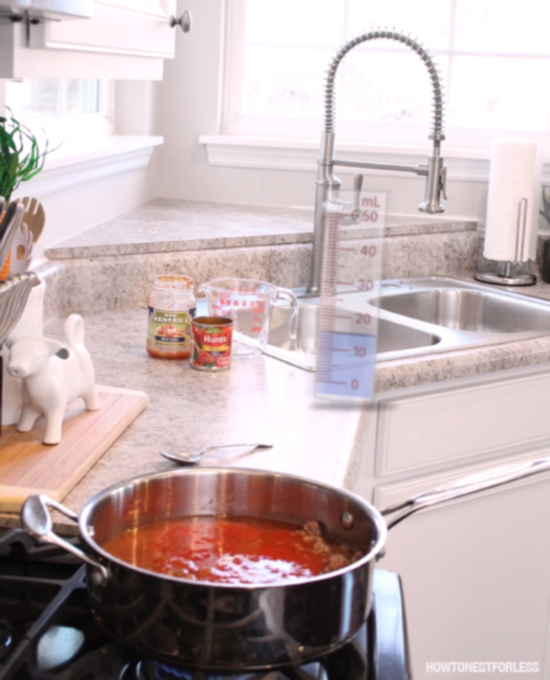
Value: 15 mL
